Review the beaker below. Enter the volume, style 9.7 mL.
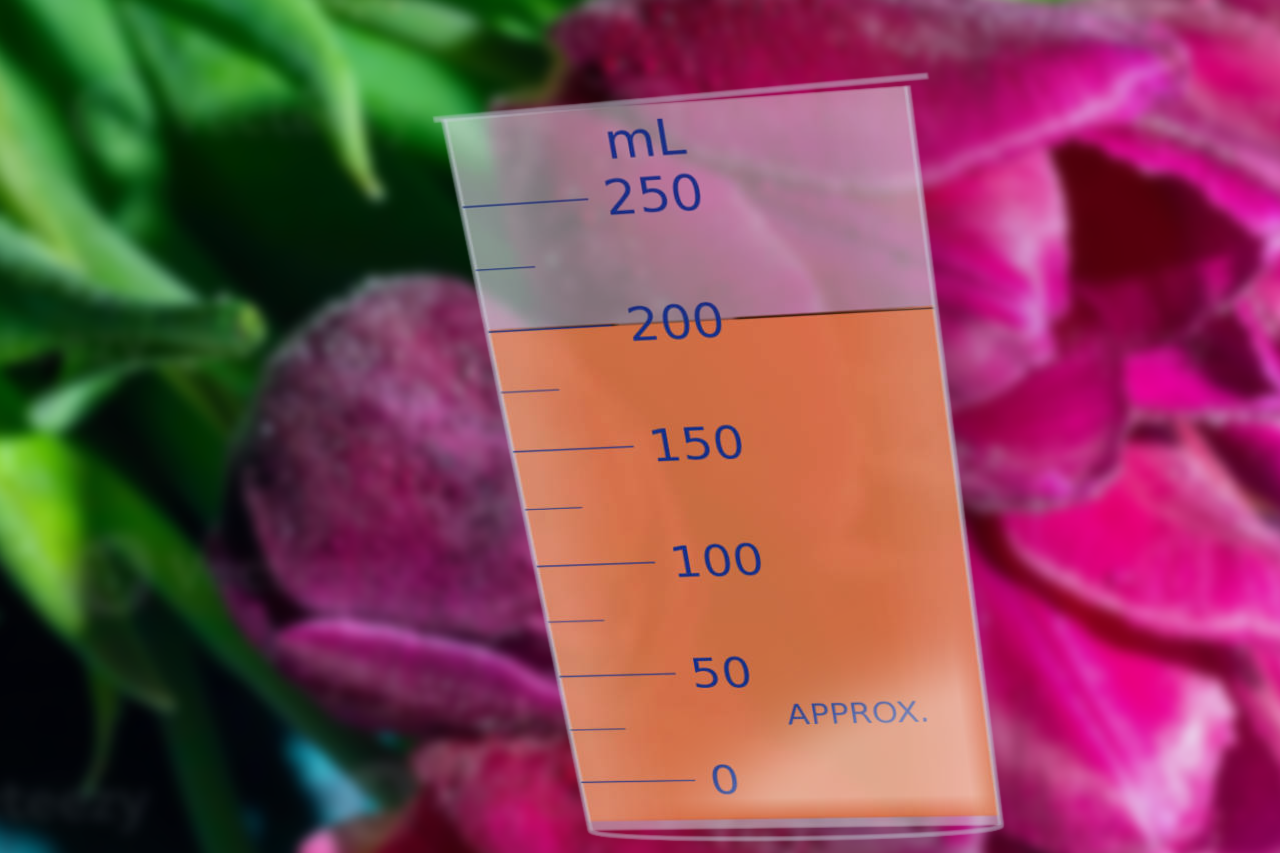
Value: 200 mL
